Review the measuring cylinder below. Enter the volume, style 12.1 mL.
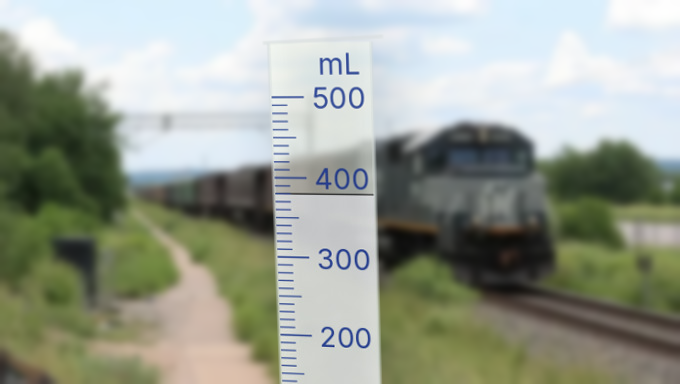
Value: 380 mL
